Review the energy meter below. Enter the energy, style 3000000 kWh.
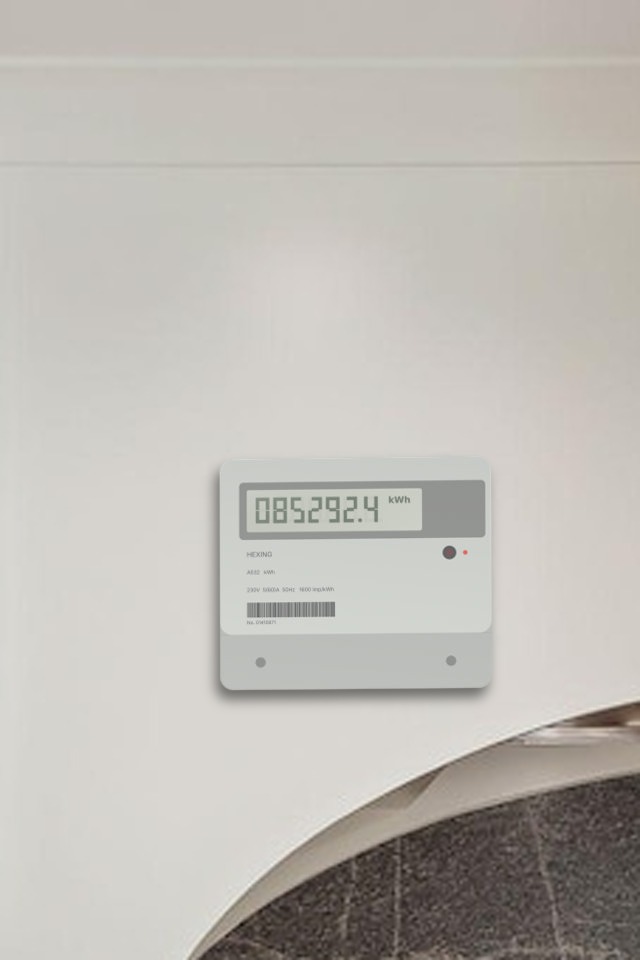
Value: 85292.4 kWh
